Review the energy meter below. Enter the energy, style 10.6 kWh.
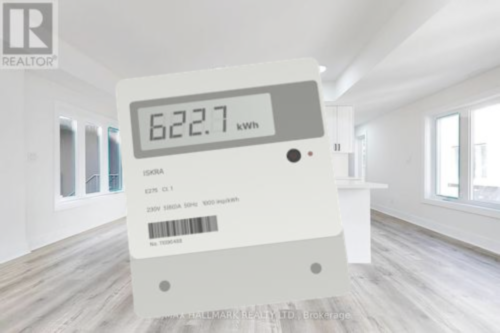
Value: 622.7 kWh
